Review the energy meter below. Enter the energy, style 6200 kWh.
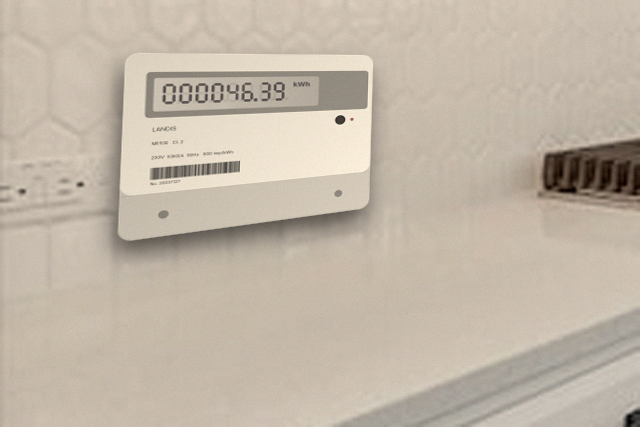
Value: 46.39 kWh
